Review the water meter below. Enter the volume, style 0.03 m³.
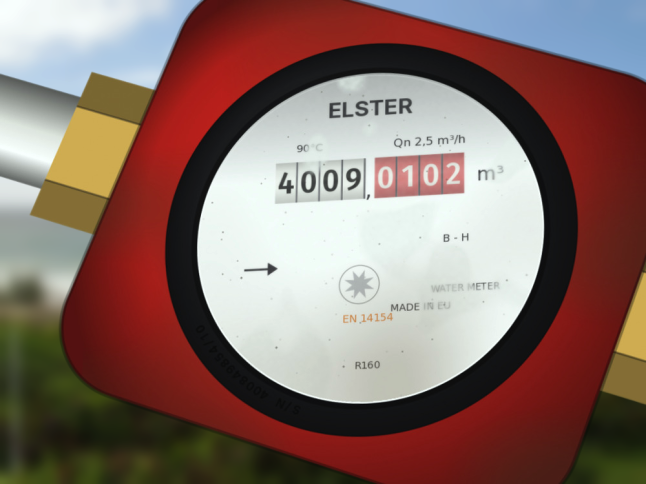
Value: 4009.0102 m³
